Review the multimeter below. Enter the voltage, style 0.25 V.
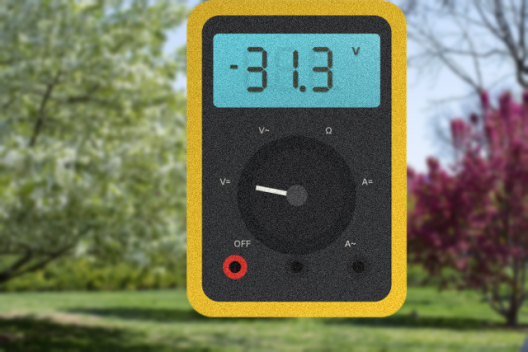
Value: -31.3 V
